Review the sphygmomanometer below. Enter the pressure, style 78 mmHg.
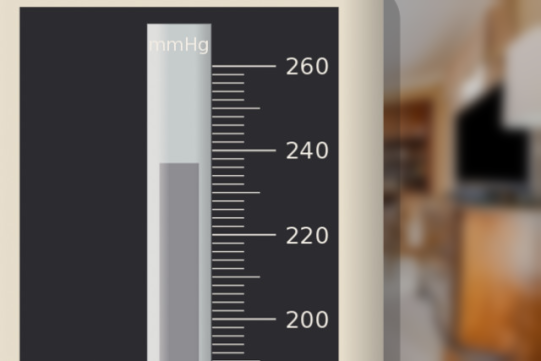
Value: 237 mmHg
